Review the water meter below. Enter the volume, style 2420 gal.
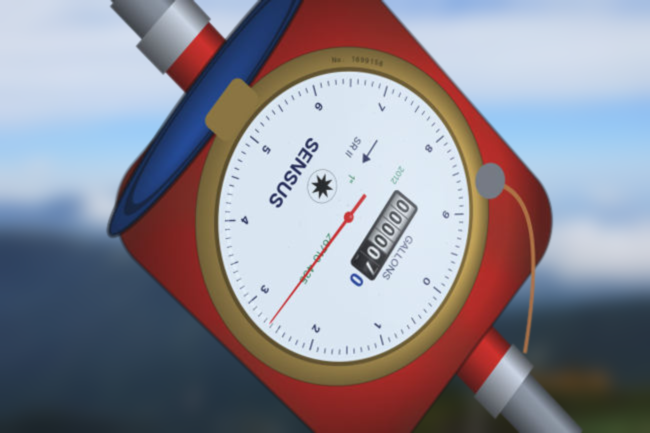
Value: 72.6 gal
